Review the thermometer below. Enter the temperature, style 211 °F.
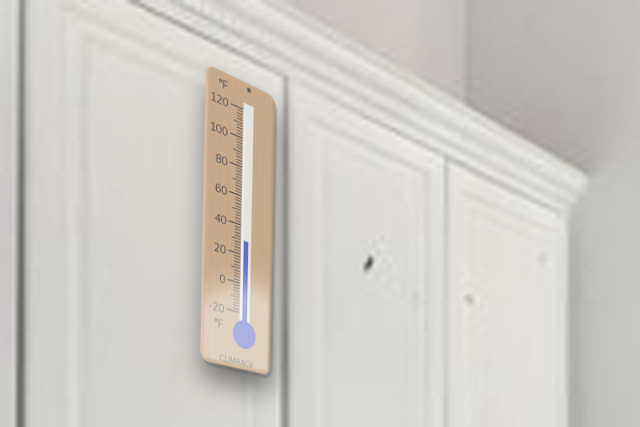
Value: 30 °F
